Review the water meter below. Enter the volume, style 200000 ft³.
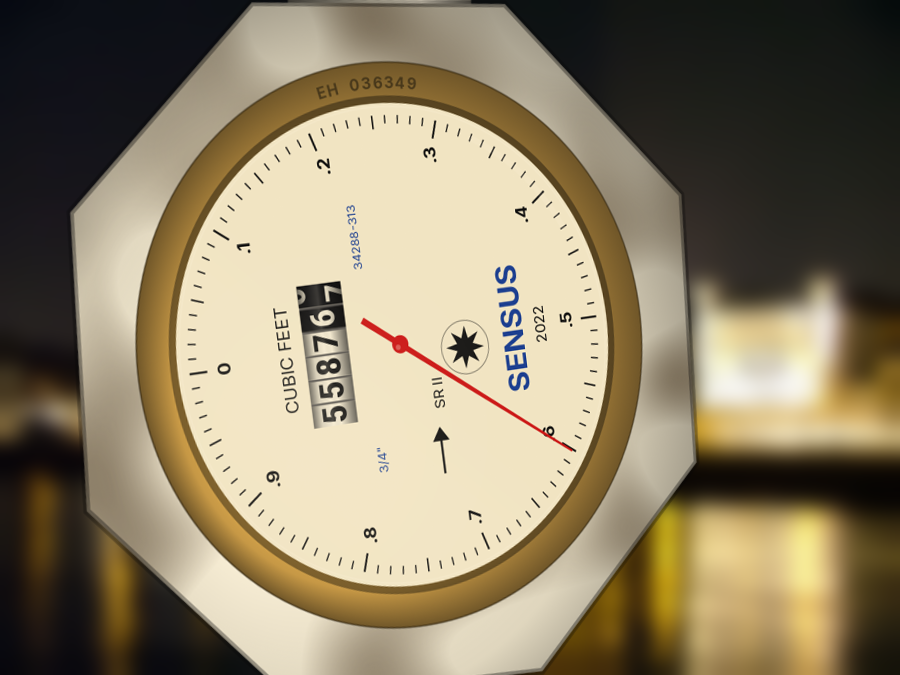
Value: 558766.60 ft³
